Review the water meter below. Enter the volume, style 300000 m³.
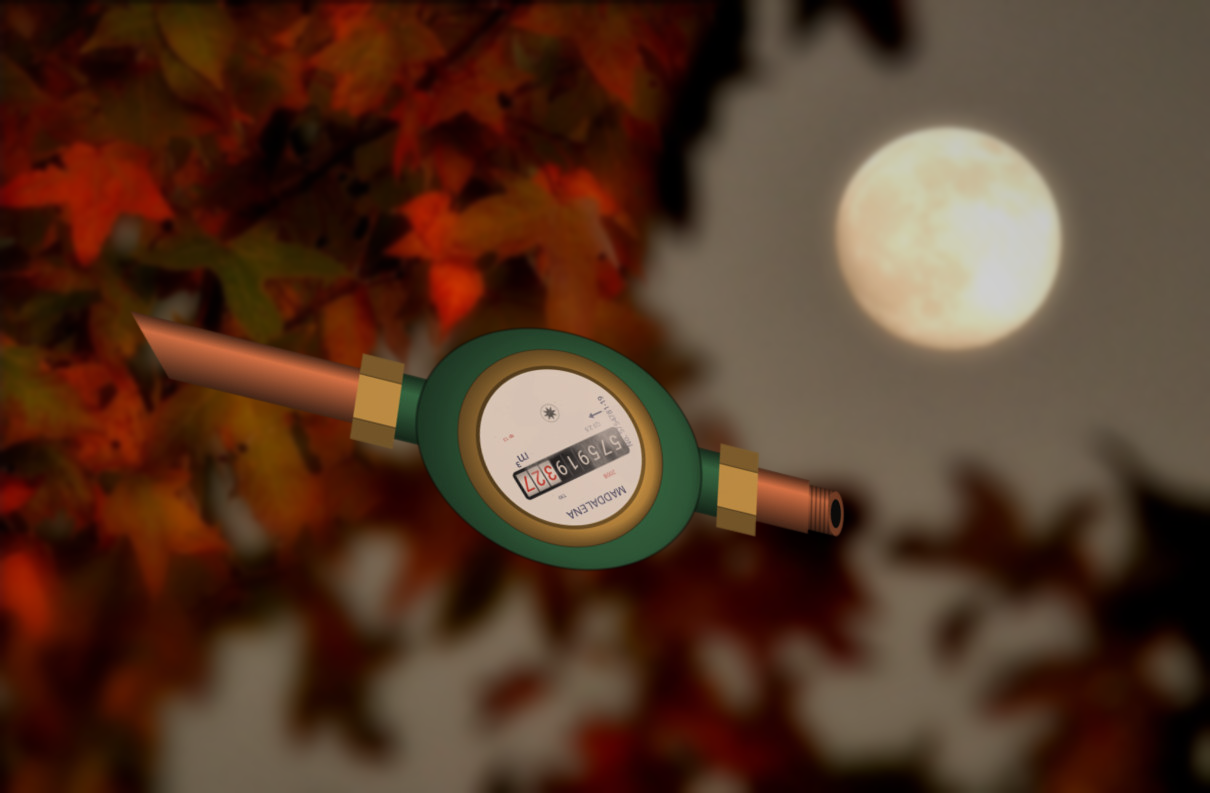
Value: 575919.327 m³
